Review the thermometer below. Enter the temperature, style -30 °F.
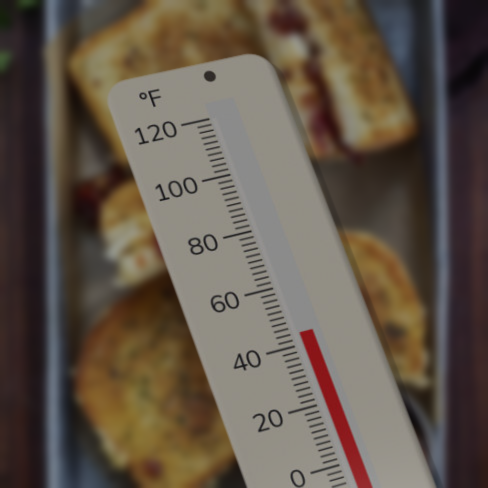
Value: 44 °F
